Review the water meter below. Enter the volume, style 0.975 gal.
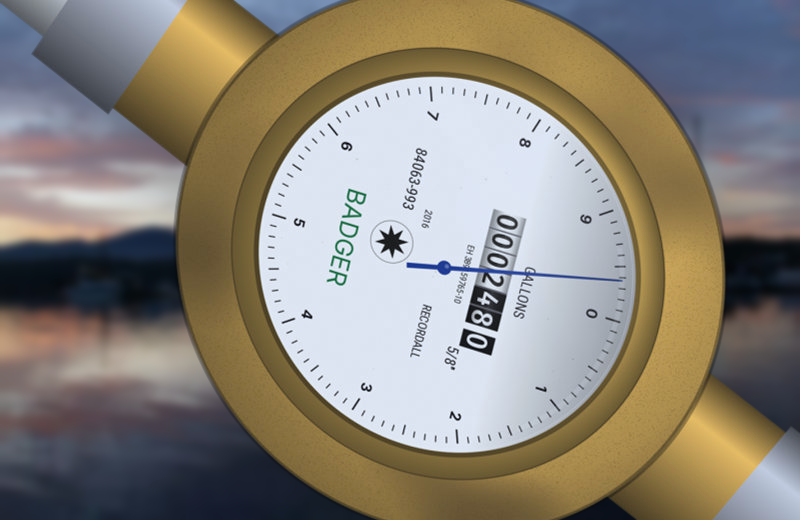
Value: 2479.6 gal
